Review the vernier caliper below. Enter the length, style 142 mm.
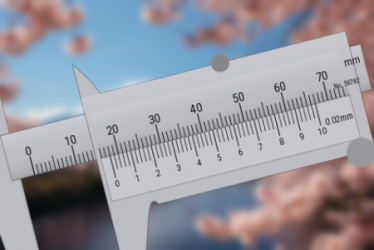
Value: 18.0 mm
